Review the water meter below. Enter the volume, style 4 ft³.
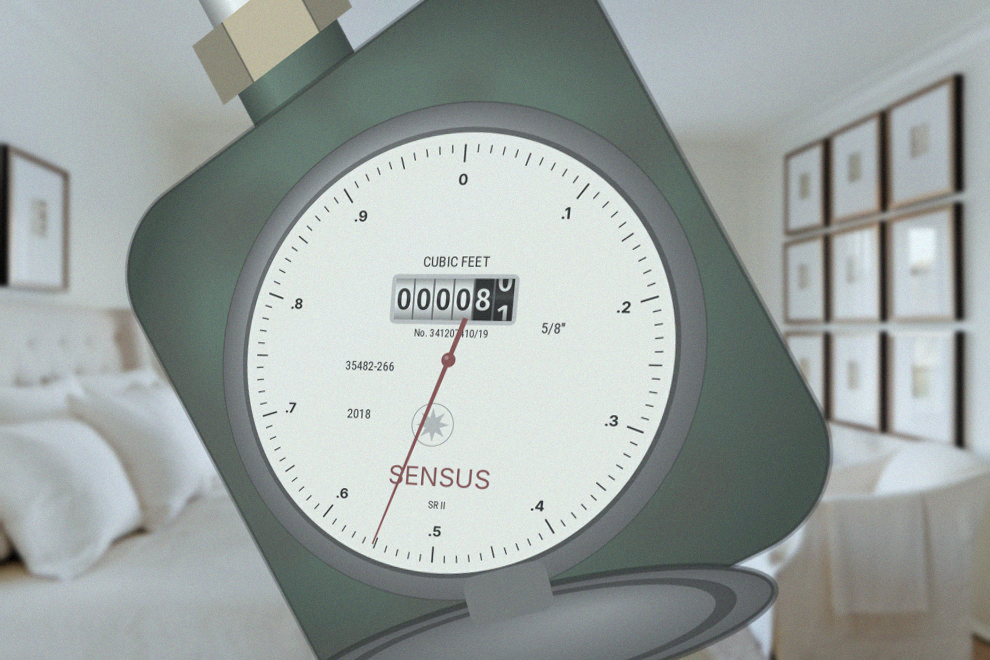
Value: 80.55 ft³
